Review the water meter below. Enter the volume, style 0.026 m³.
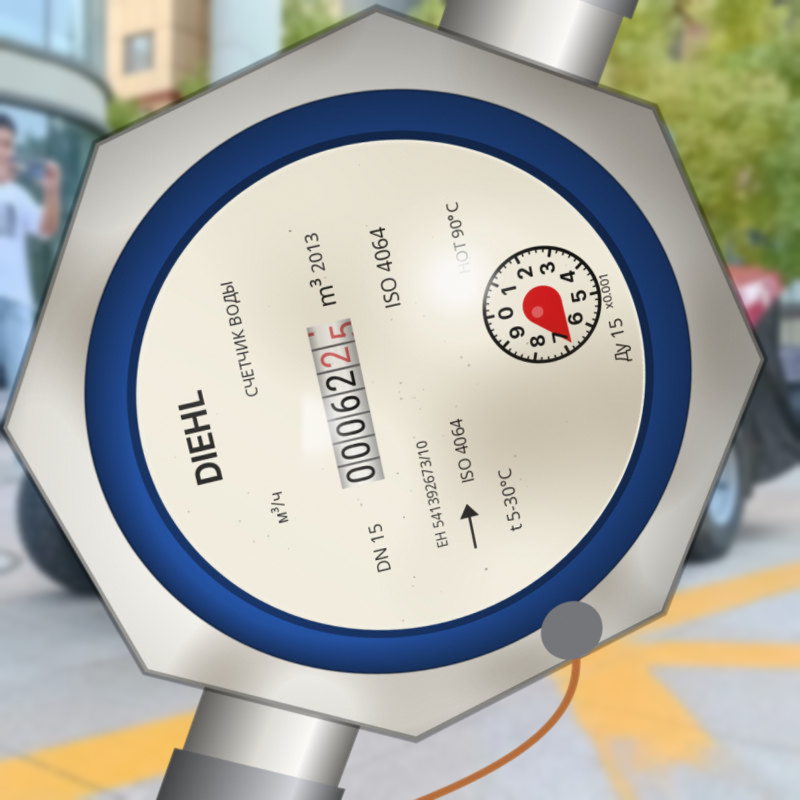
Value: 62.246 m³
